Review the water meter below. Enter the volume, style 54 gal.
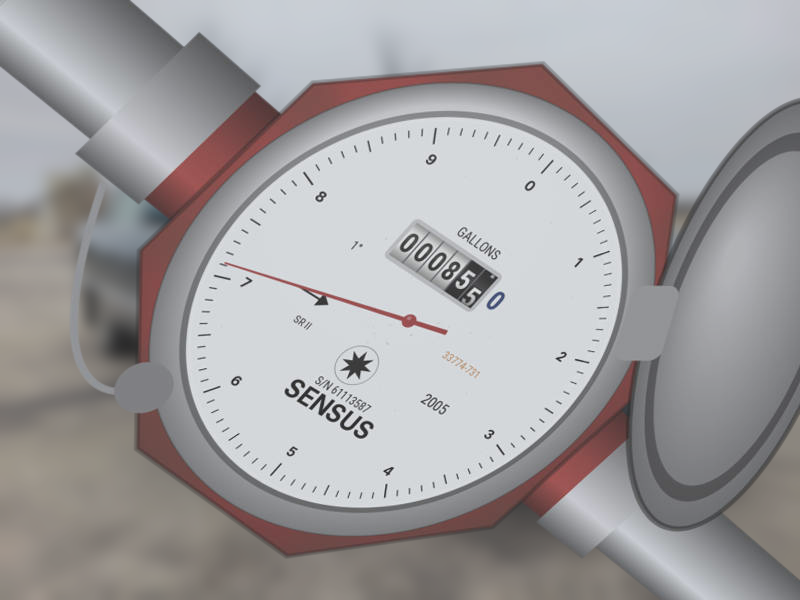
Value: 8547.1 gal
